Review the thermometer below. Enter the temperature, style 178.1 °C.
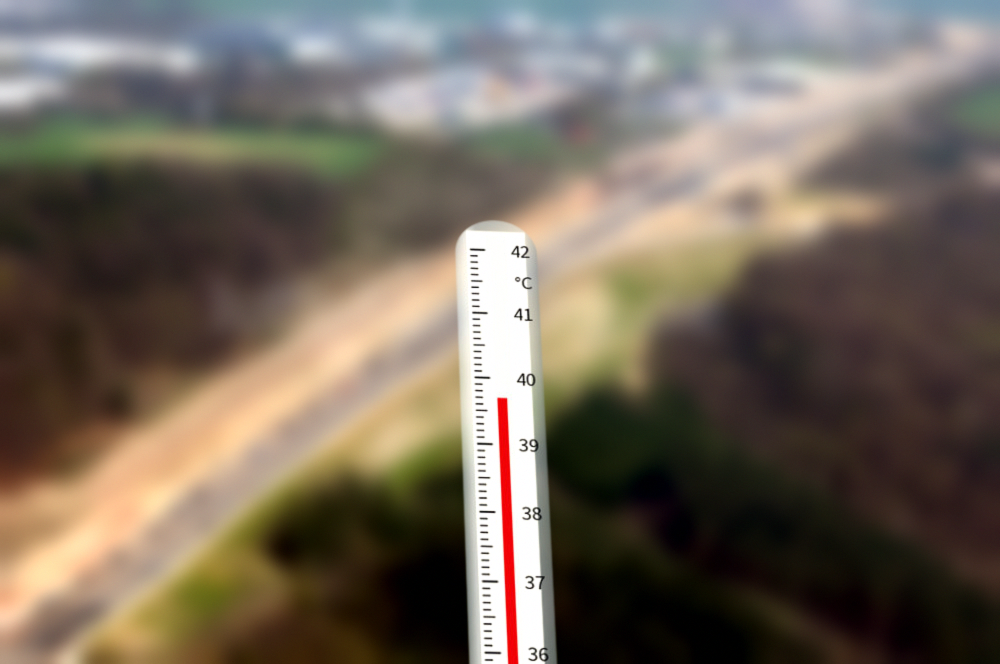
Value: 39.7 °C
